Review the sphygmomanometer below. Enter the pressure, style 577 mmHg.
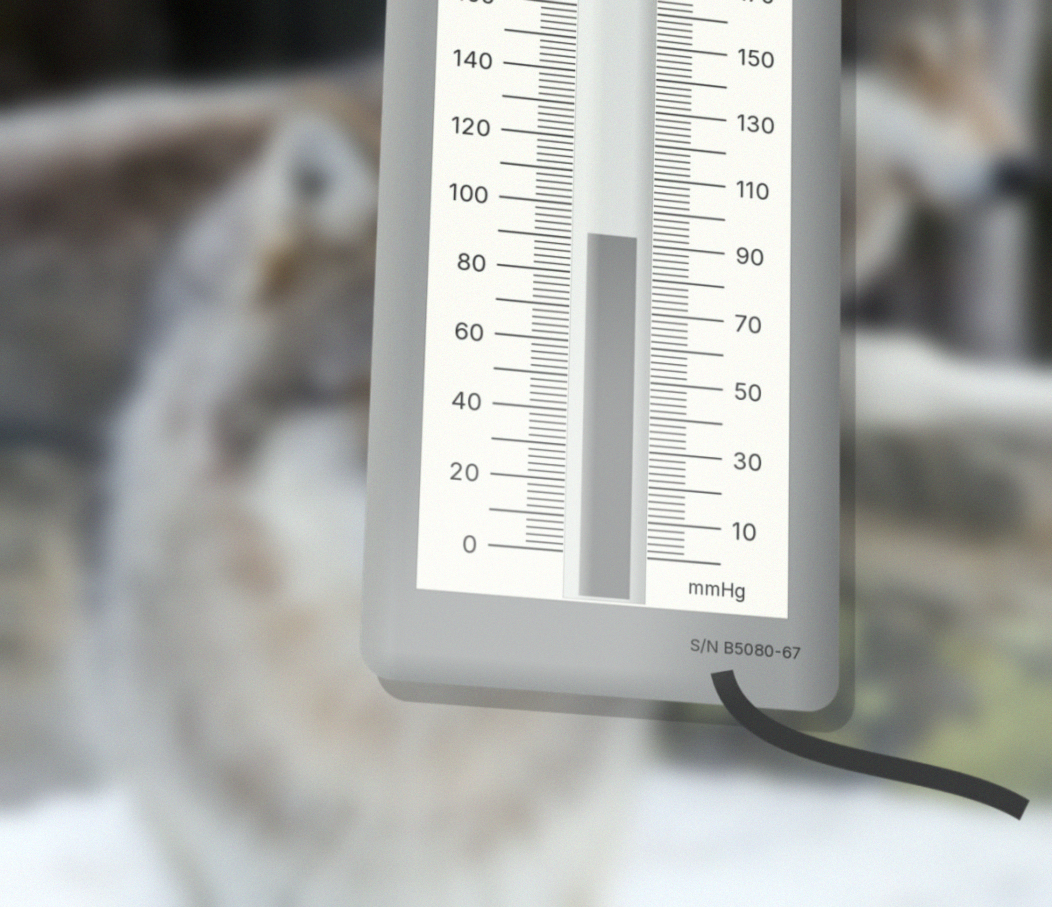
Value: 92 mmHg
